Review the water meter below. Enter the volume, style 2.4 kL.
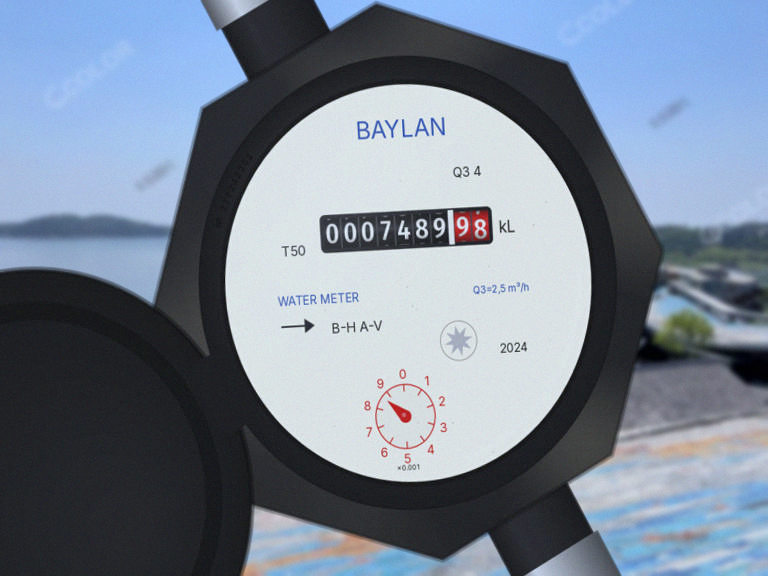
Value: 7489.978 kL
